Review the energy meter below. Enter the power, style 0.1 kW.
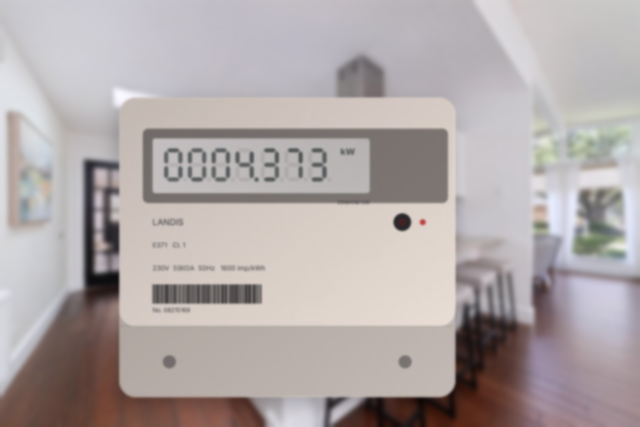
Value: 4.373 kW
